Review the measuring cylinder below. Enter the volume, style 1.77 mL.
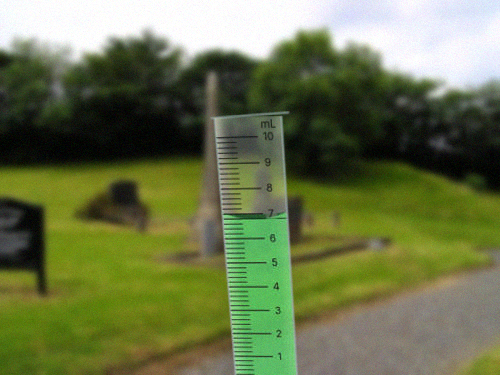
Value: 6.8 mL
